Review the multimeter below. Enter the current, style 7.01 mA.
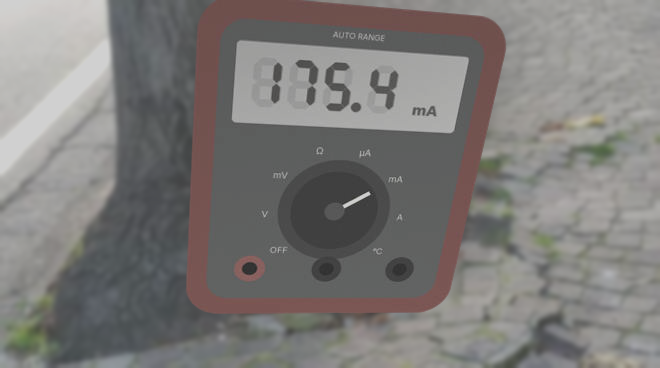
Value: 175.4 mA
